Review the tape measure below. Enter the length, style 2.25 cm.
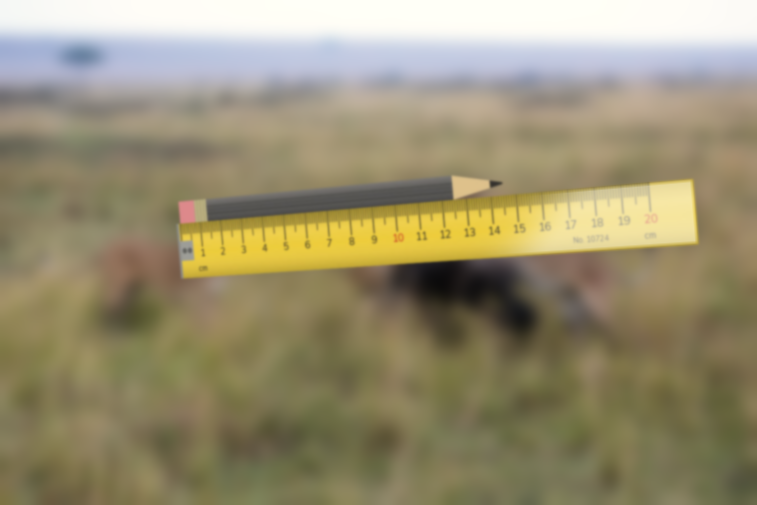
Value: 14.5 cm
